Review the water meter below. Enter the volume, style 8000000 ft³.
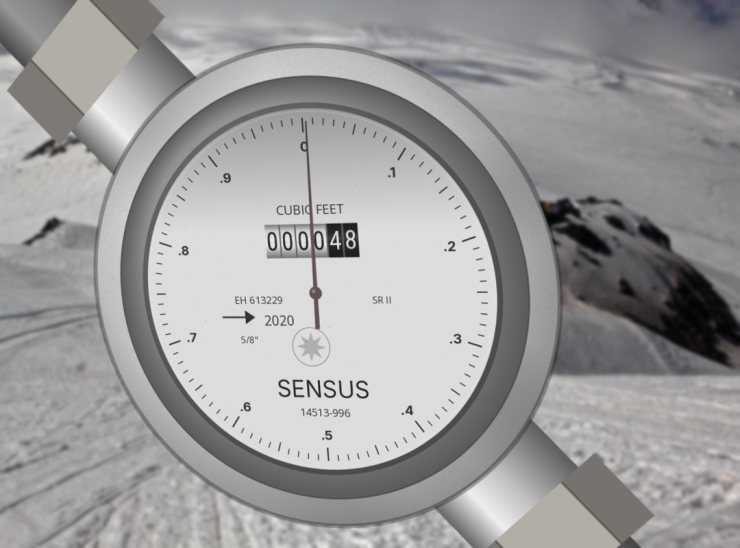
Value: 48.00 ft³
